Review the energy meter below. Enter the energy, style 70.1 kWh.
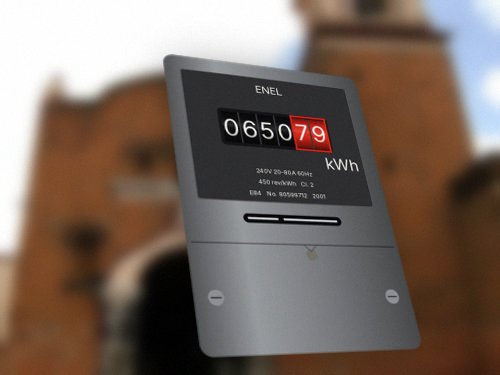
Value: 650.79 kWh
